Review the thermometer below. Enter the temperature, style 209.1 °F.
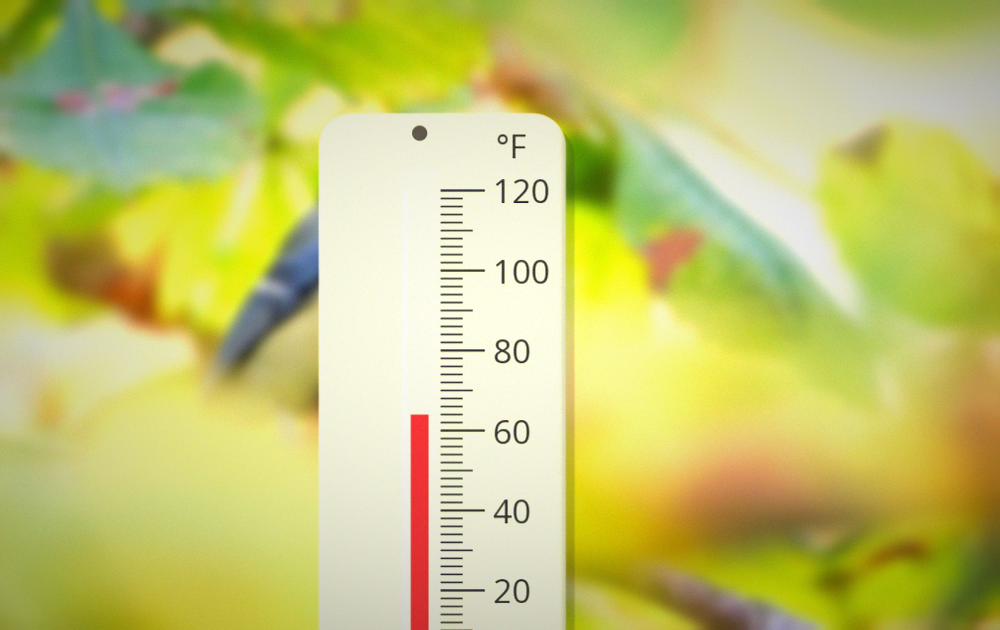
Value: 64 °F
